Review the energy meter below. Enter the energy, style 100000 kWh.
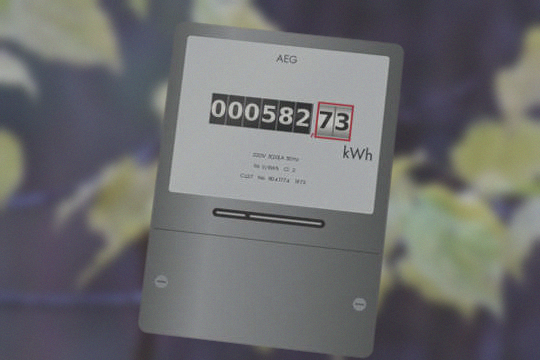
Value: 582.73 kWh
